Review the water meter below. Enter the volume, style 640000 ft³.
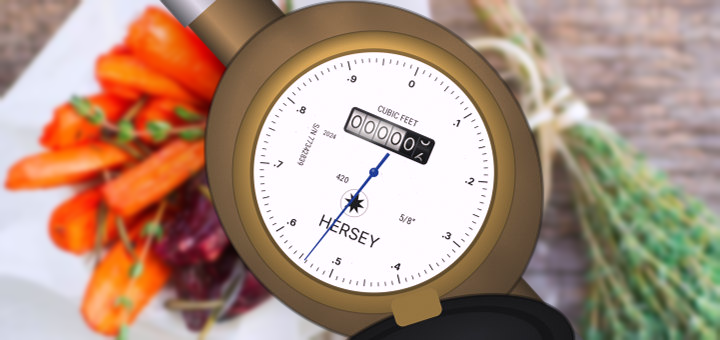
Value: 5.54 ft³
